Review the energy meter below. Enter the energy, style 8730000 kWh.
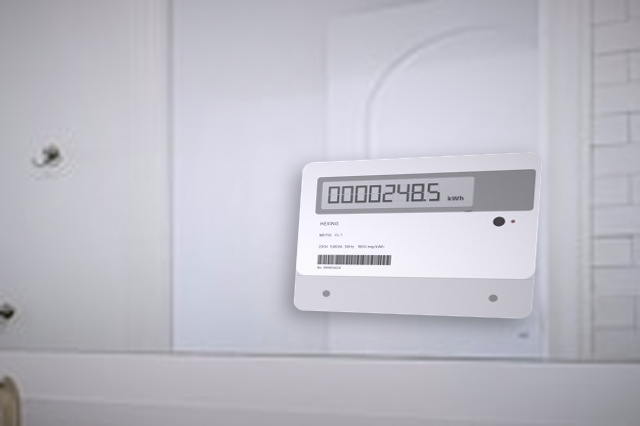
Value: 248.5 kWh
